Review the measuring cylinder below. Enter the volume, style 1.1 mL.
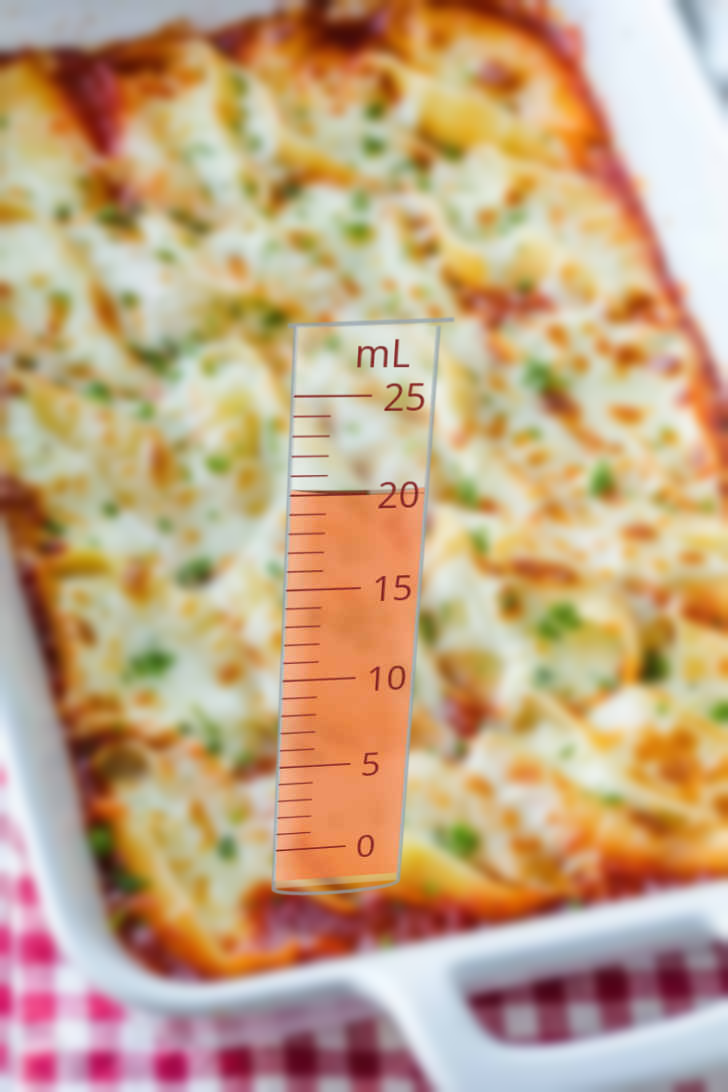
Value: 20 mL
